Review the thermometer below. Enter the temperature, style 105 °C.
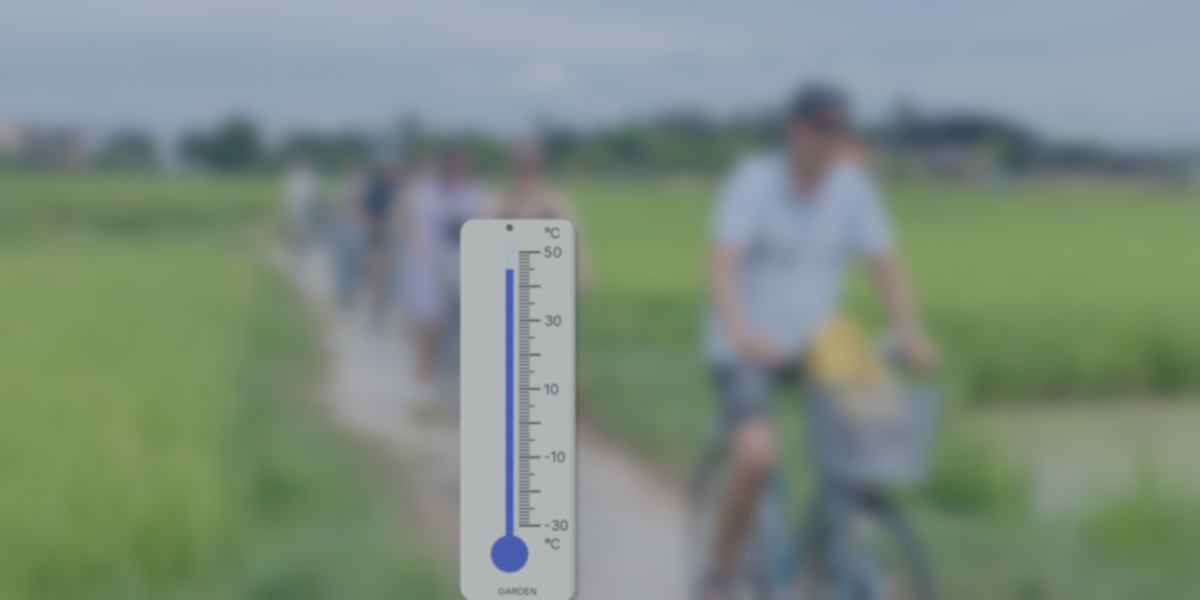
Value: 45 °C
